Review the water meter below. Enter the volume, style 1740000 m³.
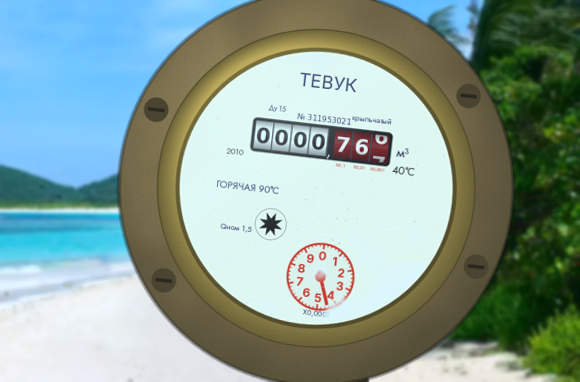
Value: 0.7664 m³
